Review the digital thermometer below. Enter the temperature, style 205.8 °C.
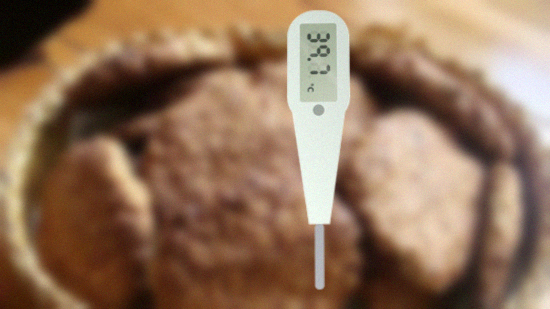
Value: 39.7 °C
